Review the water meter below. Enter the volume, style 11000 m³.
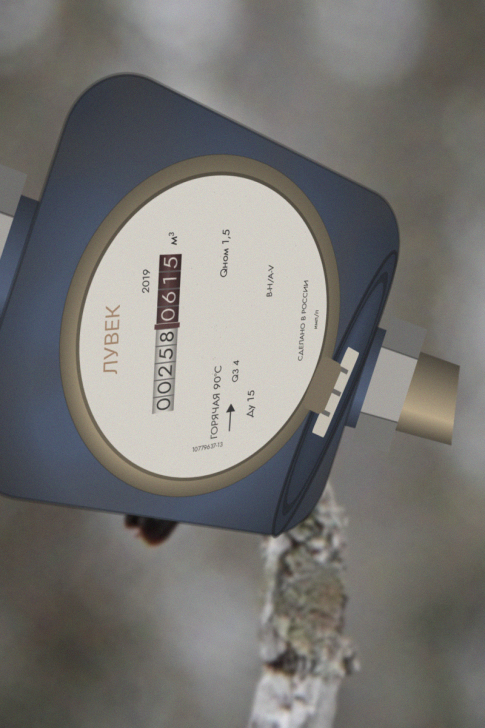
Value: 258.0615 m³
